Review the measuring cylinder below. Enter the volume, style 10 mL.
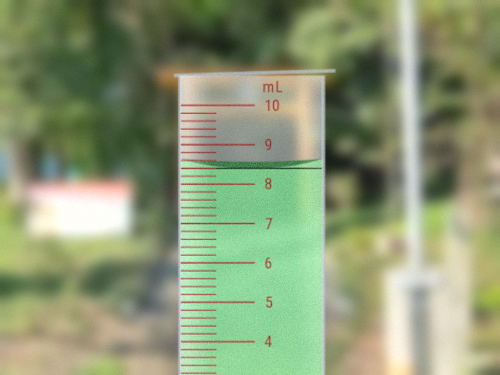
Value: 8.4 mL
